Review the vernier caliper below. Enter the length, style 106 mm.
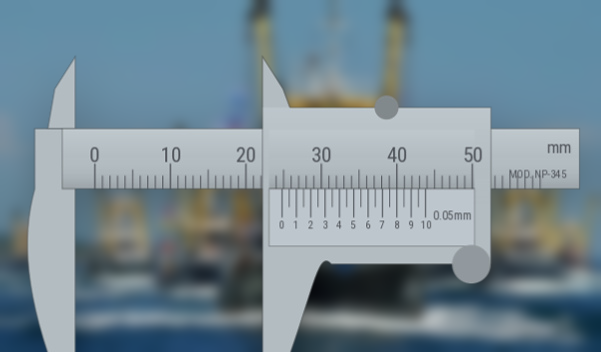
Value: 24.8 mm
